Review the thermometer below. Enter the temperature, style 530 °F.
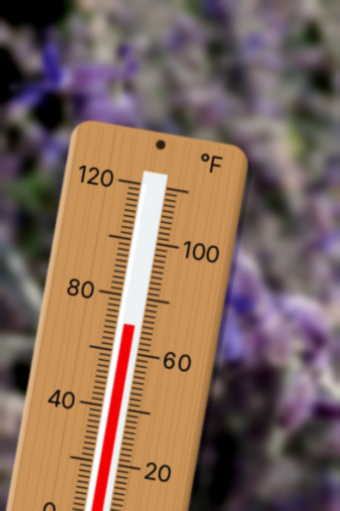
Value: 70 °F
